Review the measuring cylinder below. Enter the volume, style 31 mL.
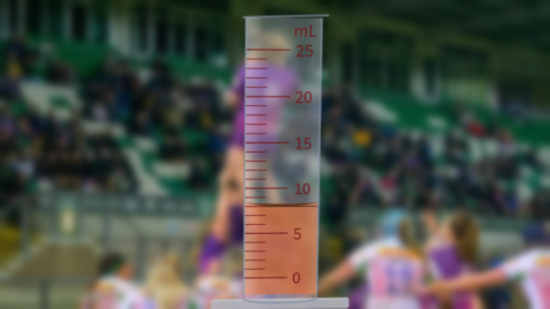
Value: 8 mL
